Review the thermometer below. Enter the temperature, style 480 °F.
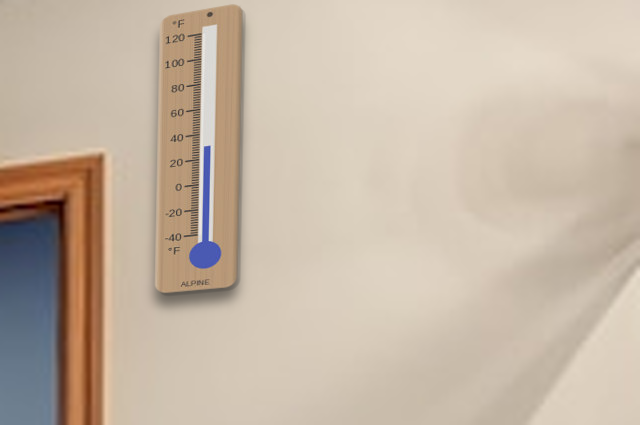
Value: 30 °F
